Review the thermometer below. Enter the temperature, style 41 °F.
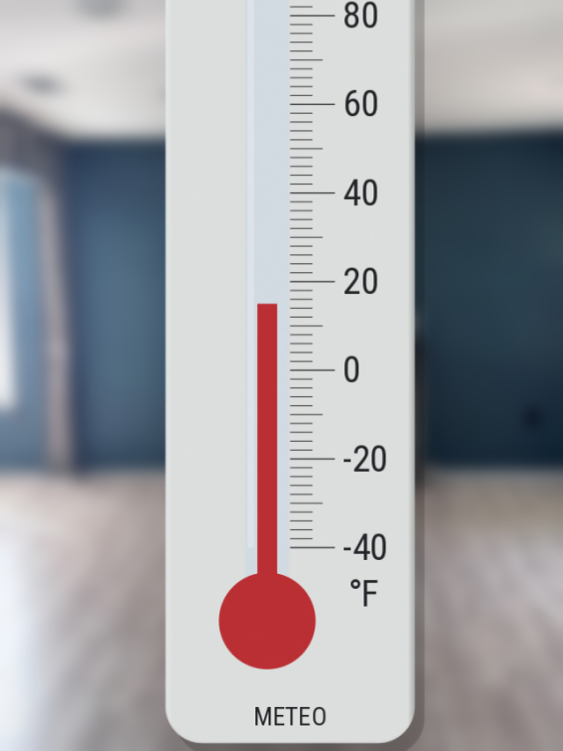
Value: 15 °F
